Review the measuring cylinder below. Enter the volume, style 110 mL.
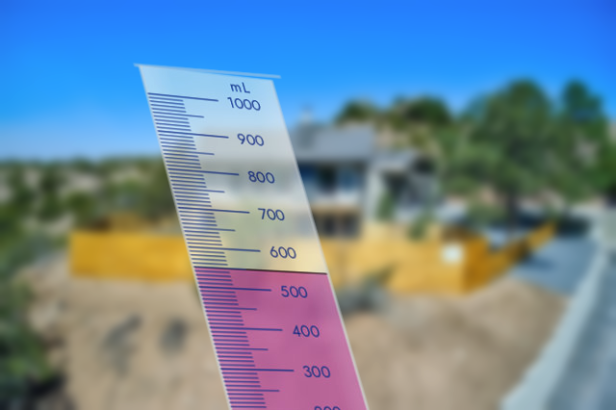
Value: 550 mL
